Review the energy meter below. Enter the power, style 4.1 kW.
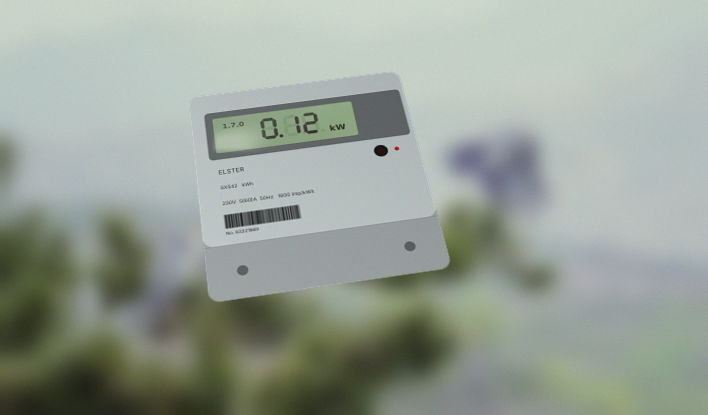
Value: 0.12 kW
